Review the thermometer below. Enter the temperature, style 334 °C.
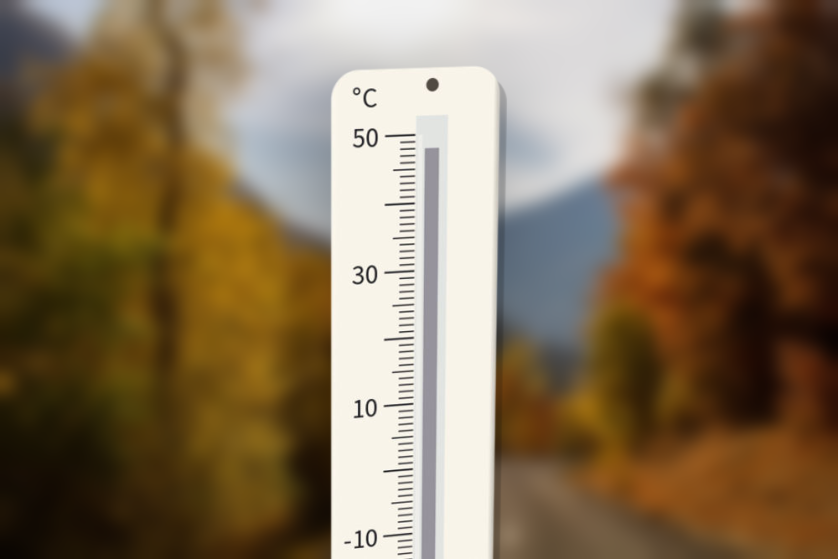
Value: 48 °C
